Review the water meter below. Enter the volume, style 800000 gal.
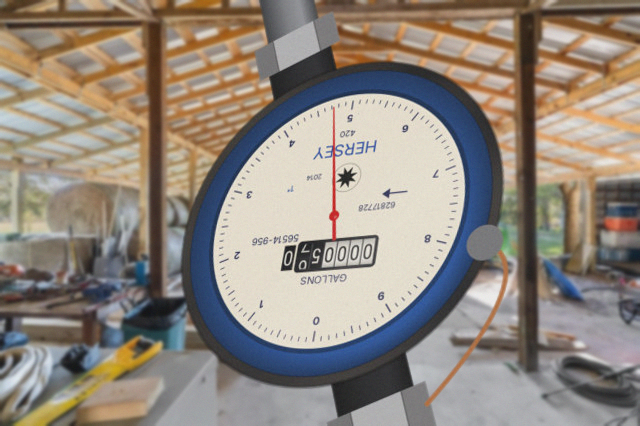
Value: 564.7 gal
